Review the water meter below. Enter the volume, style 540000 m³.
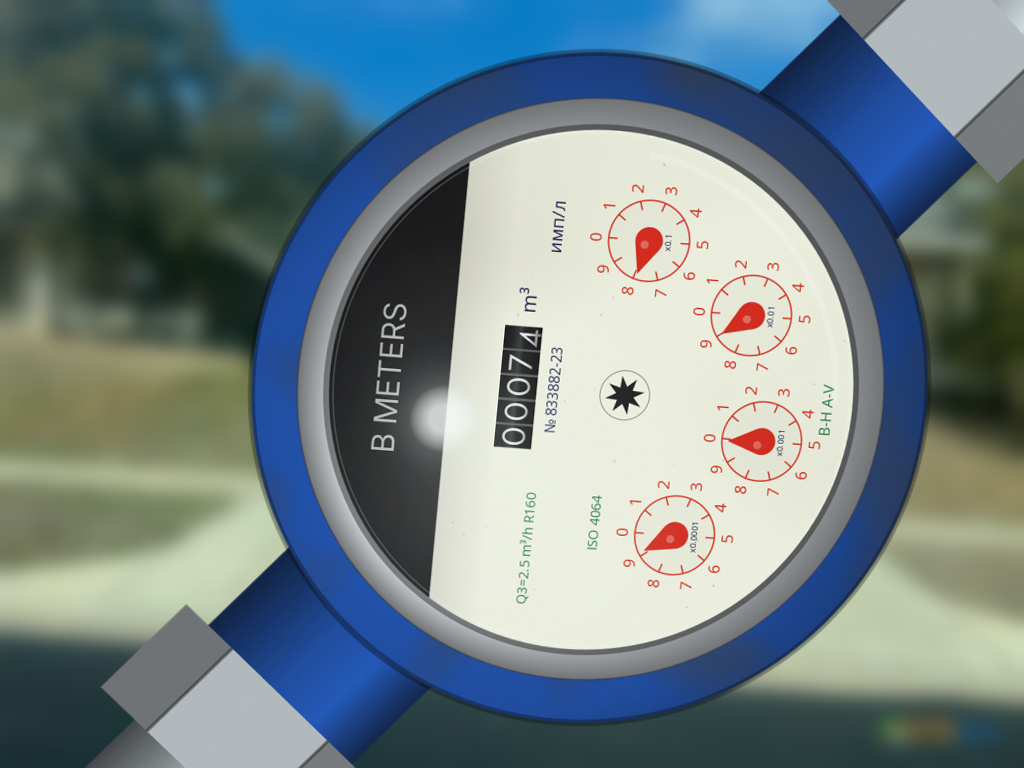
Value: 73.7899 m³
